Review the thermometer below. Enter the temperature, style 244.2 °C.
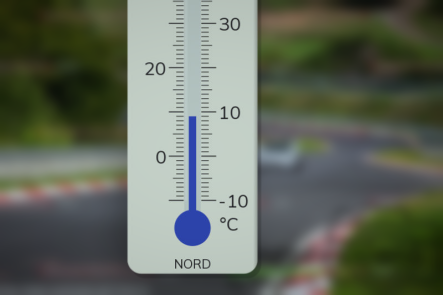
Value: 9 °C
